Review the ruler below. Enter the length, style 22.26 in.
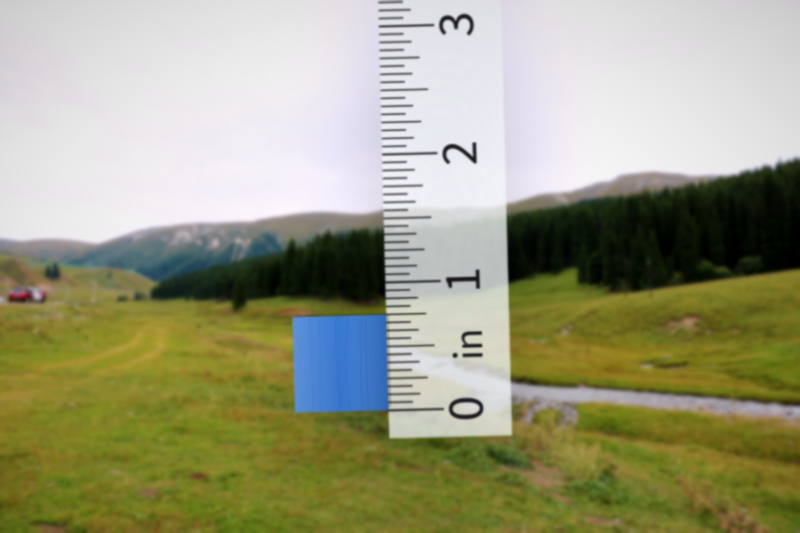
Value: 0.75 in
